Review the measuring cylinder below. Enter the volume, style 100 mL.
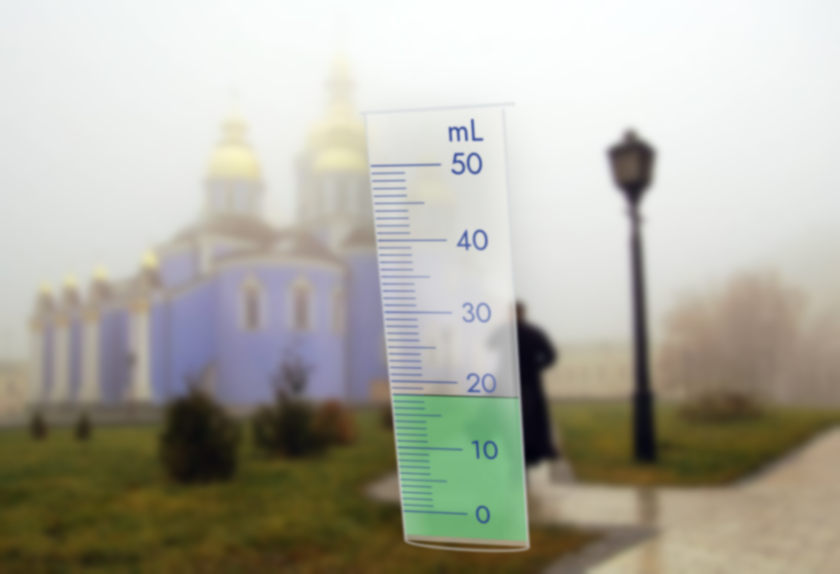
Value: 18 mL
